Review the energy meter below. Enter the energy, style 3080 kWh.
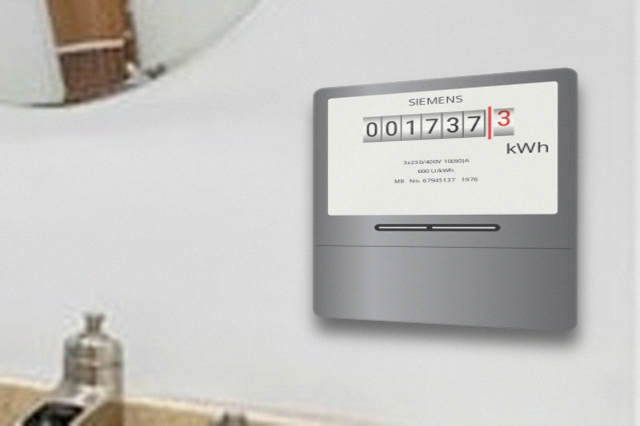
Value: 1737.3 kWh
